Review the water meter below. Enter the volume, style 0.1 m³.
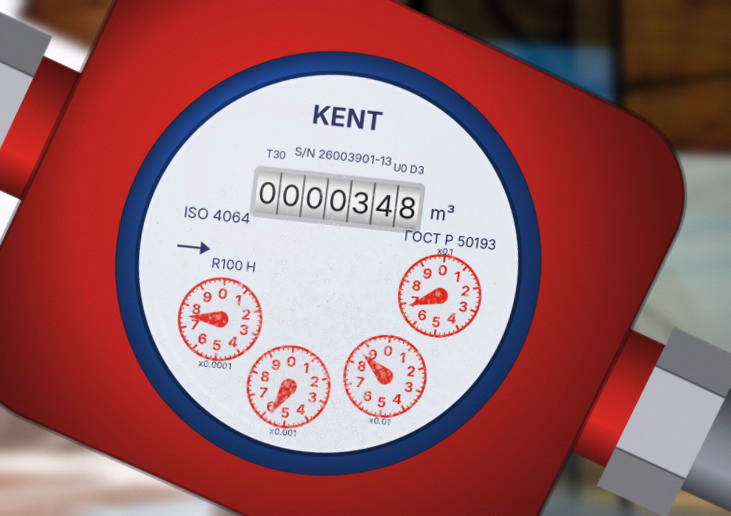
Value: 348.6857 m³
